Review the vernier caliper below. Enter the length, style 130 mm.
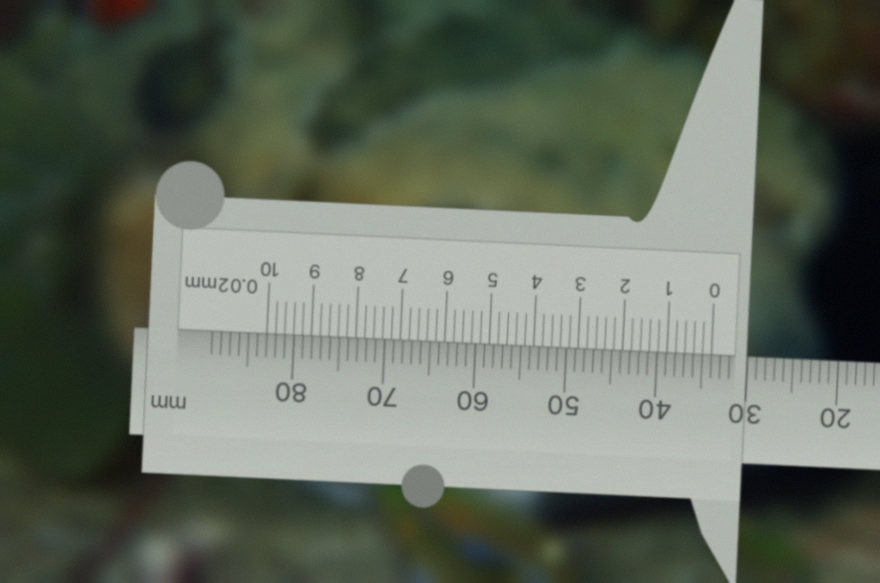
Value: 34.0 mm
